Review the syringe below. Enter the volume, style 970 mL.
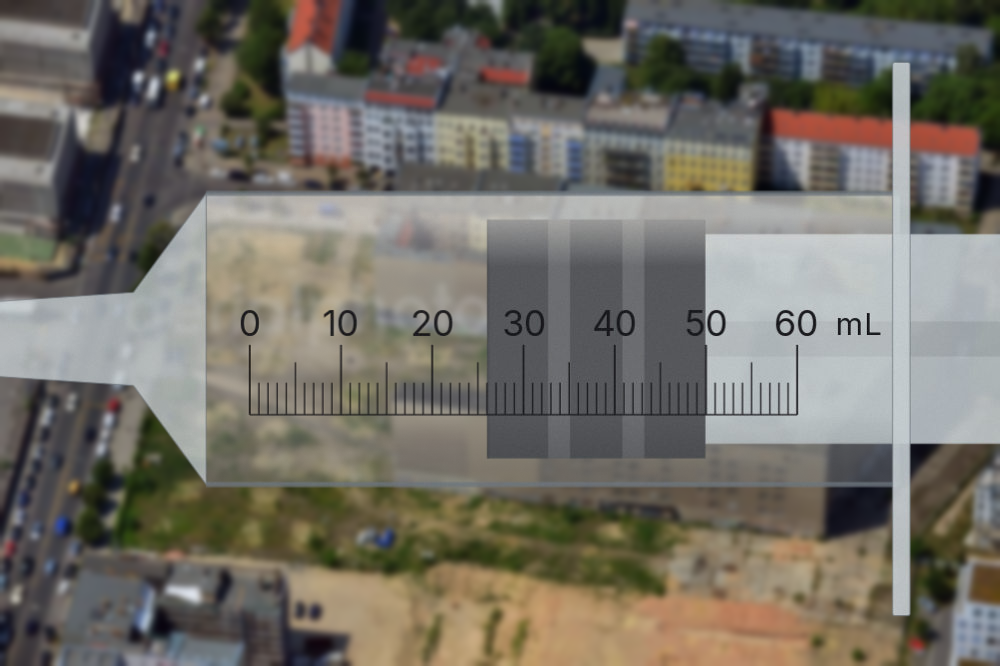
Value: 26 mL
